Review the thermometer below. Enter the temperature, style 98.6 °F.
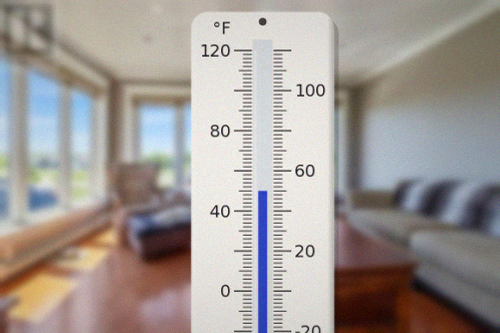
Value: 50 °F
